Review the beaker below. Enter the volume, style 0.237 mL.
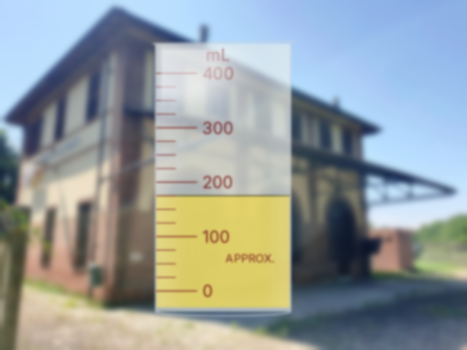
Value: 175 mL
